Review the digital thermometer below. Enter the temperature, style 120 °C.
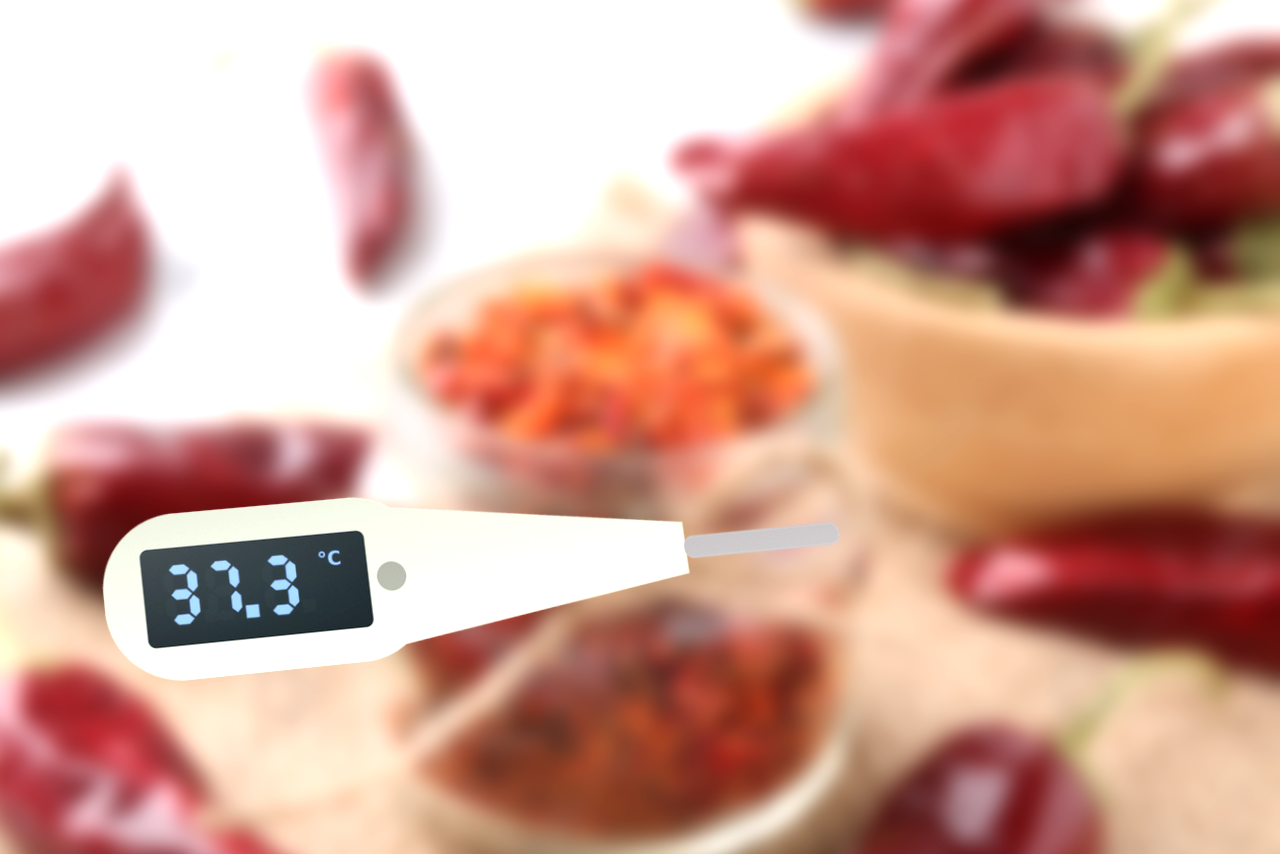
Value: 37.3 °C
